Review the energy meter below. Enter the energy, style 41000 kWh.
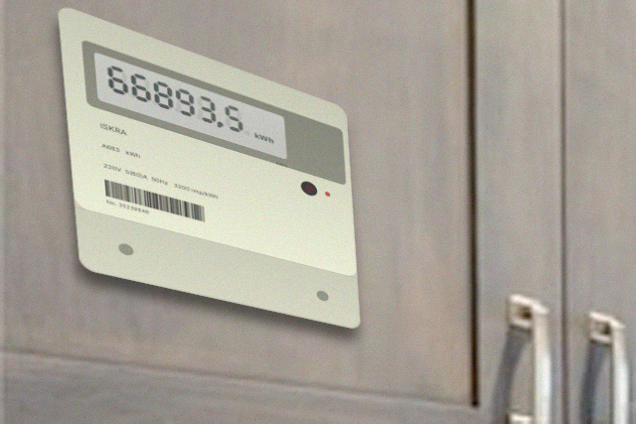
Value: 66893.5 kWh
